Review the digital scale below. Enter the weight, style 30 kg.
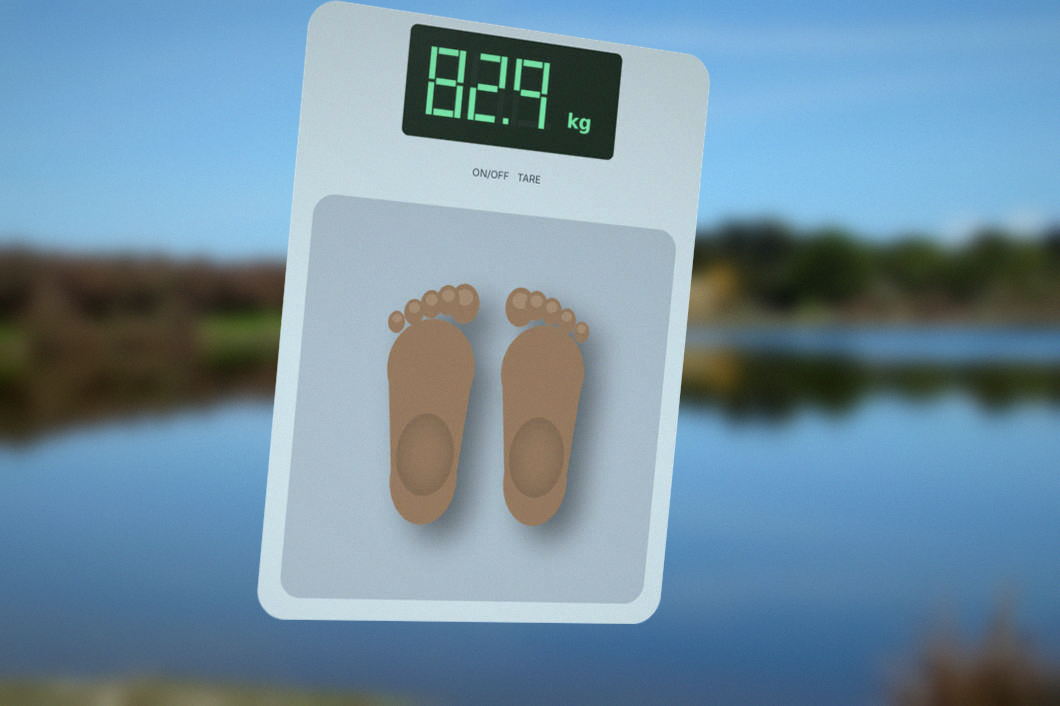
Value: 82.9 kg
